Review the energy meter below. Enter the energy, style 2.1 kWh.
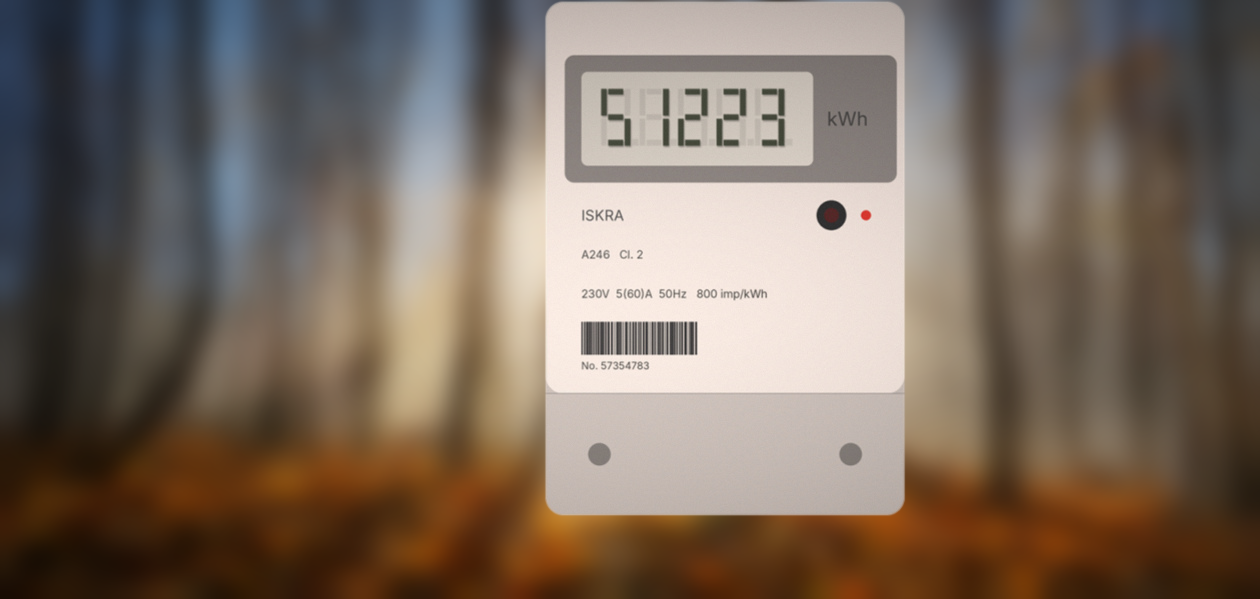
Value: 51223 kWh
